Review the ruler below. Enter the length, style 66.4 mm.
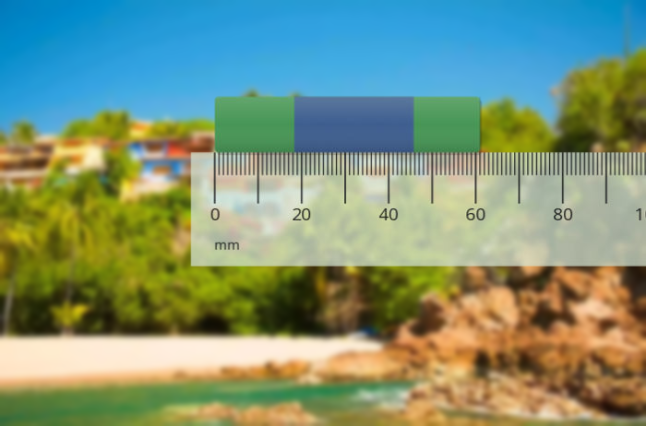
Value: 61 mm
